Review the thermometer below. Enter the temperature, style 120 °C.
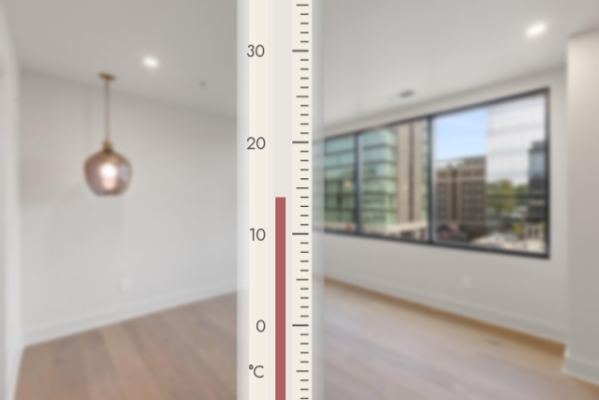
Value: 14 °C
